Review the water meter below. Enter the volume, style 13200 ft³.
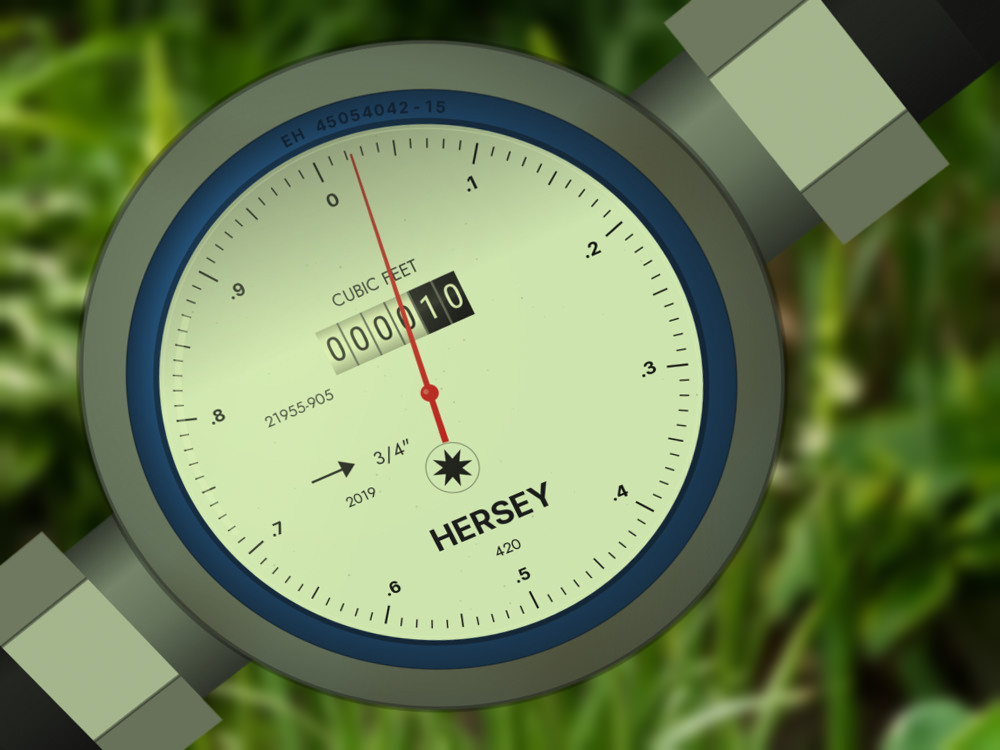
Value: 10.02 ft³
